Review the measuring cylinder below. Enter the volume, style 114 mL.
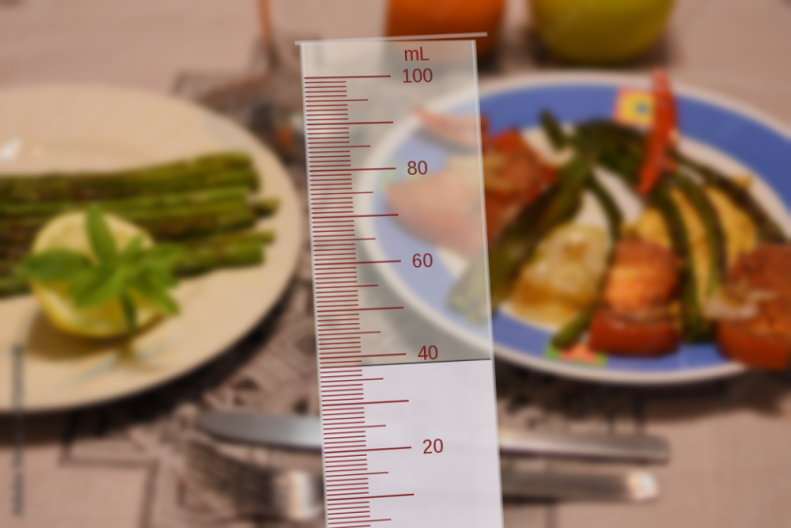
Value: 38 mL
